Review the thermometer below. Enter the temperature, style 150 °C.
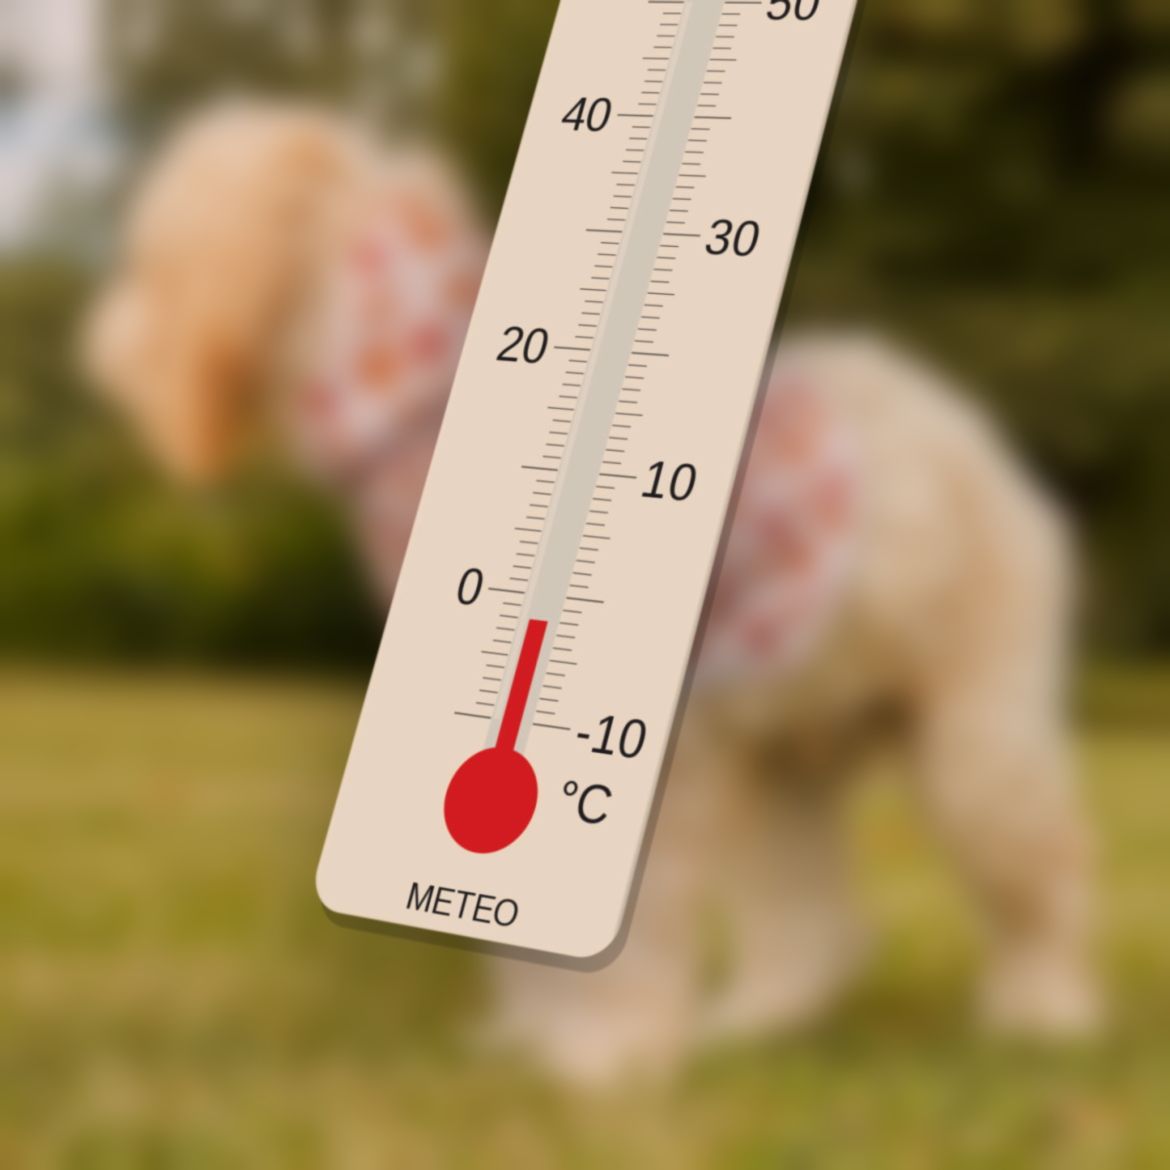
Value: -2 °C
